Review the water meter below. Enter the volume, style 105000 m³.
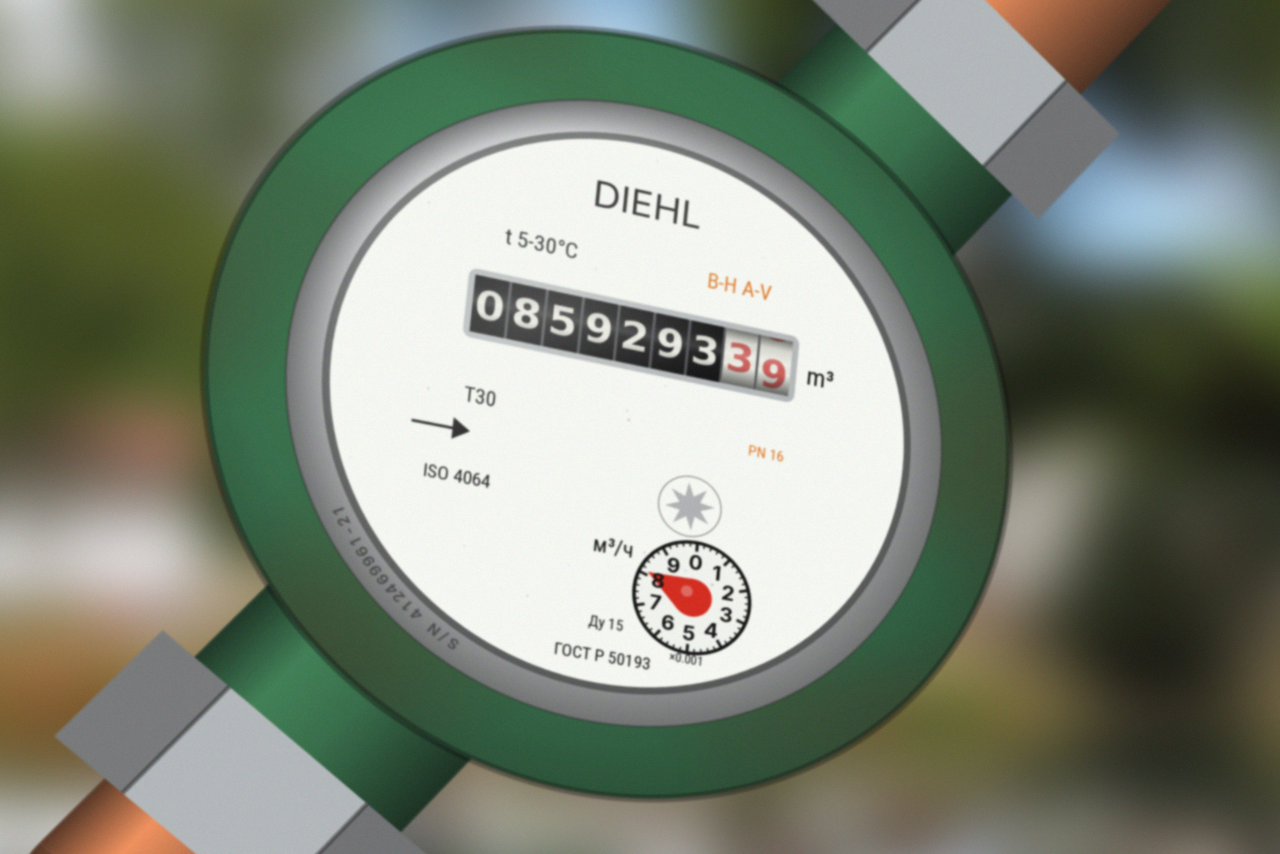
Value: 859293.388 m³
